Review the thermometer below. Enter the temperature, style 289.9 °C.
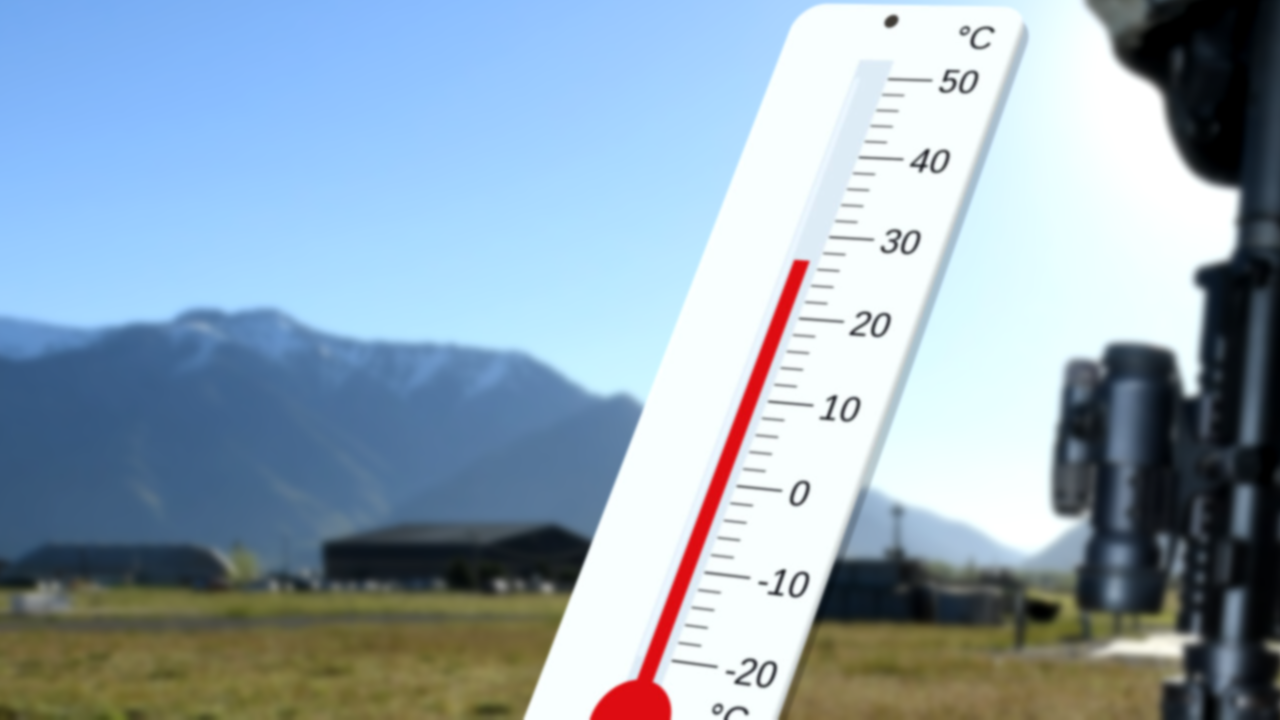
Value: 27 °C
